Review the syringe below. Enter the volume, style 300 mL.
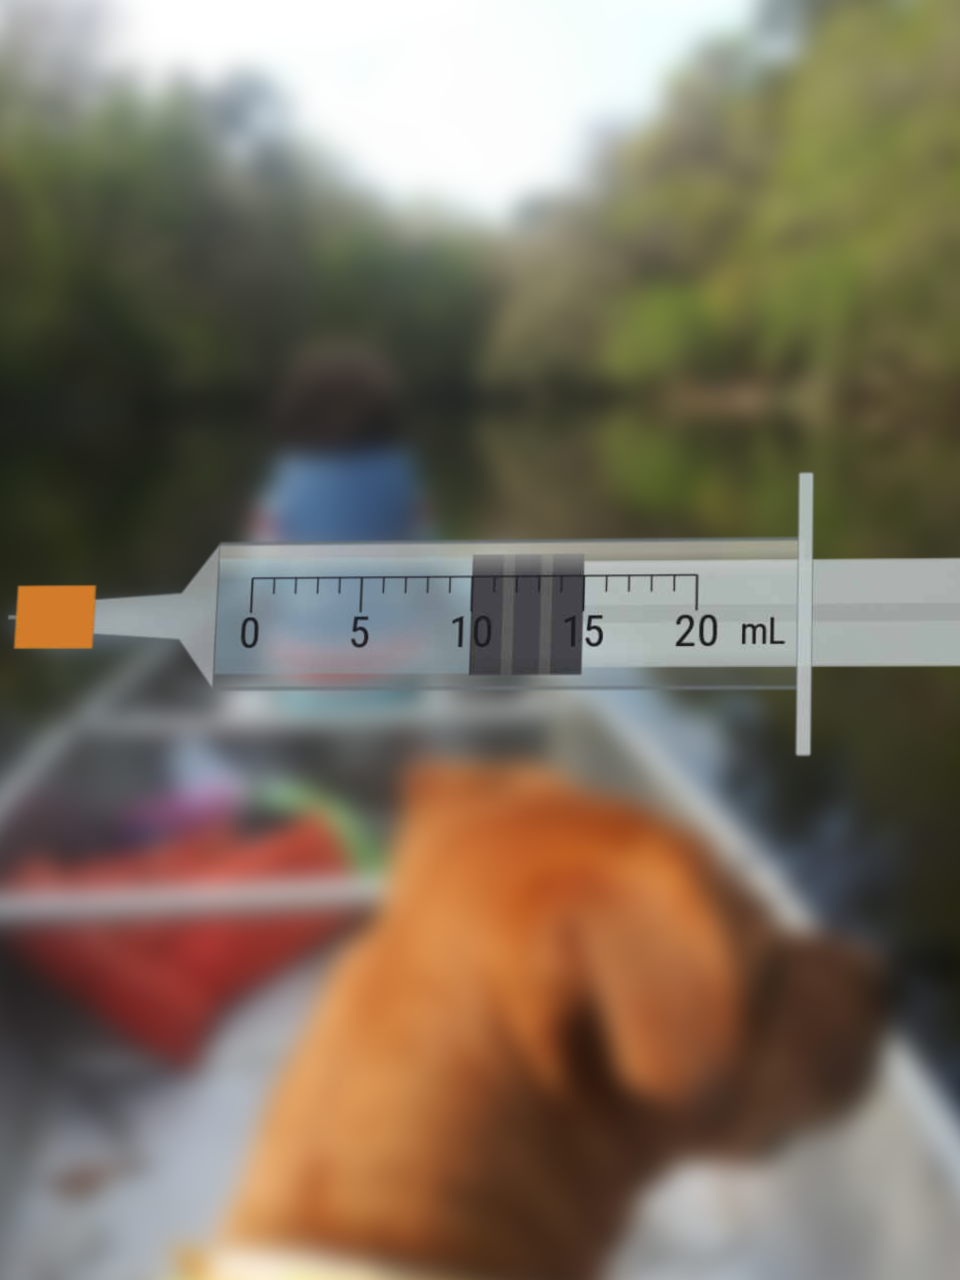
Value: 10 mL
